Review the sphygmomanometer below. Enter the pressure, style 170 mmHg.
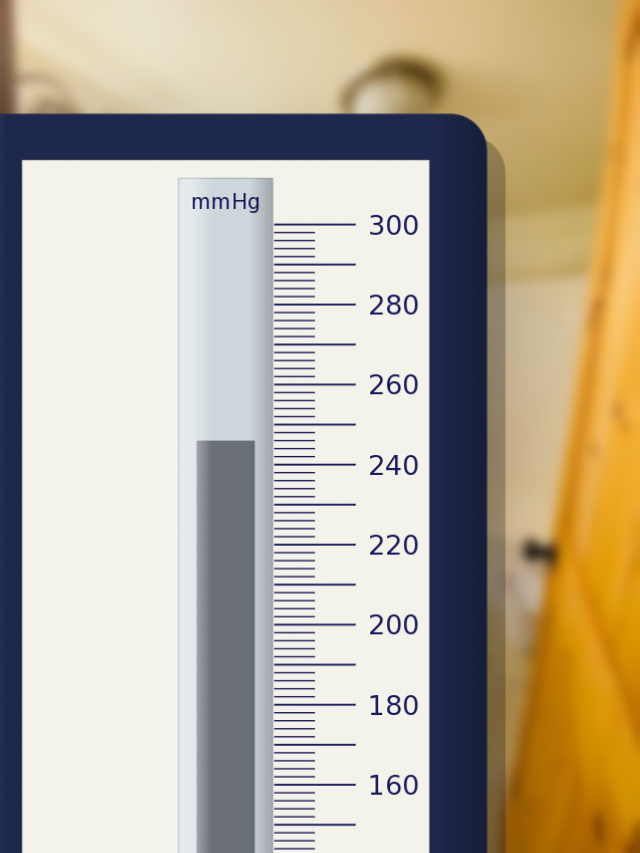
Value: 246 mmHg
